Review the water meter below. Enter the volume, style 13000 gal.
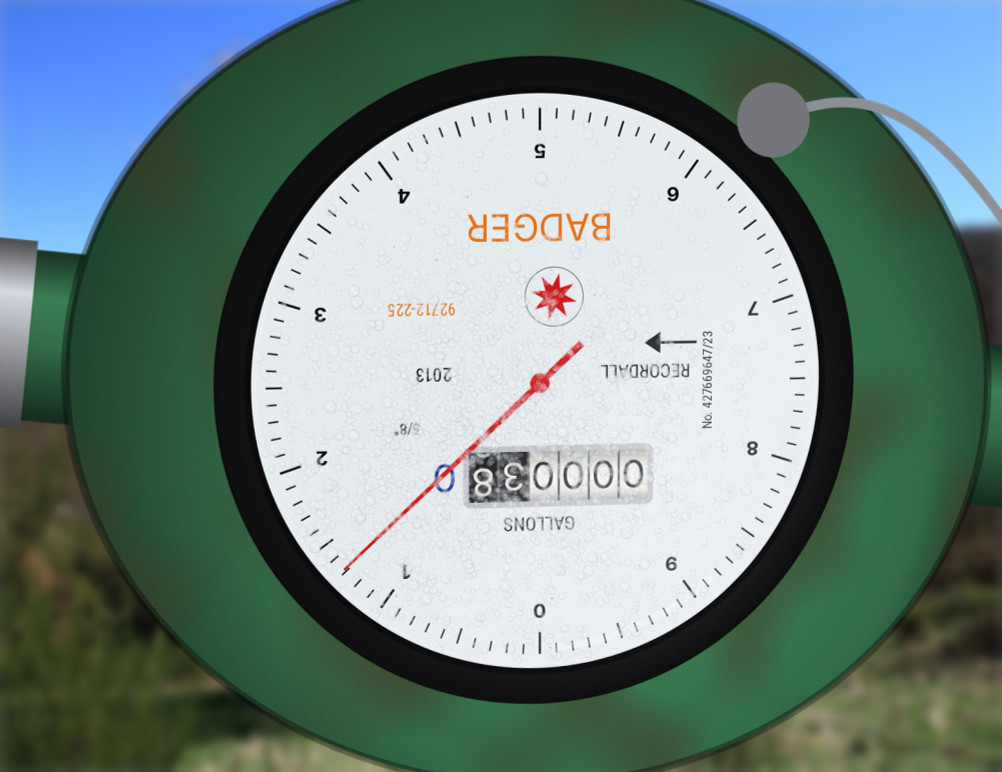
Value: 381.3 gal
